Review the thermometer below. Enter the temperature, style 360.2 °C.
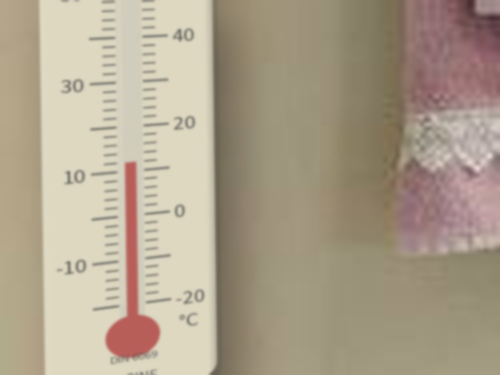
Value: 12 °C
